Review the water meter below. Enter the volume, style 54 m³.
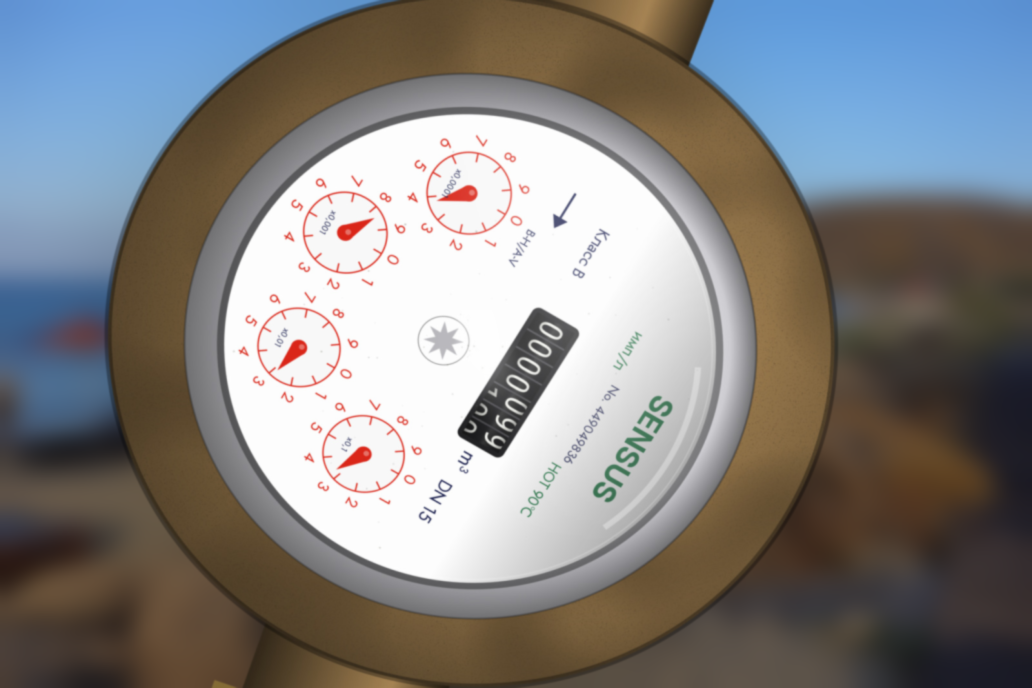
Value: 99.3283 m³
